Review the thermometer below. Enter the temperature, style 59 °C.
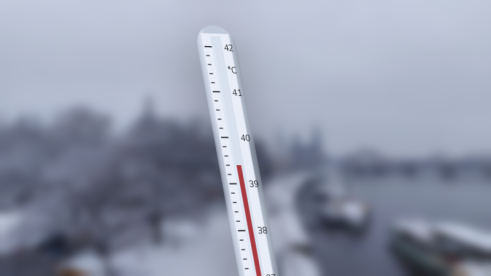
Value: 39.4 °C
